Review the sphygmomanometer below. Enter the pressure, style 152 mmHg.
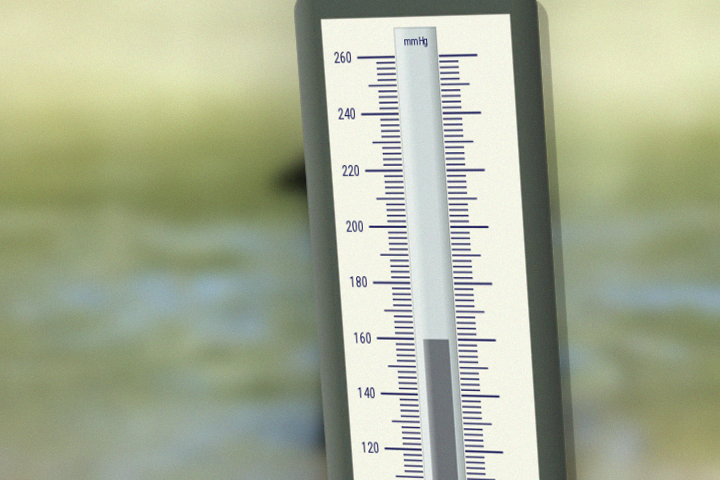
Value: 160 mmHg
